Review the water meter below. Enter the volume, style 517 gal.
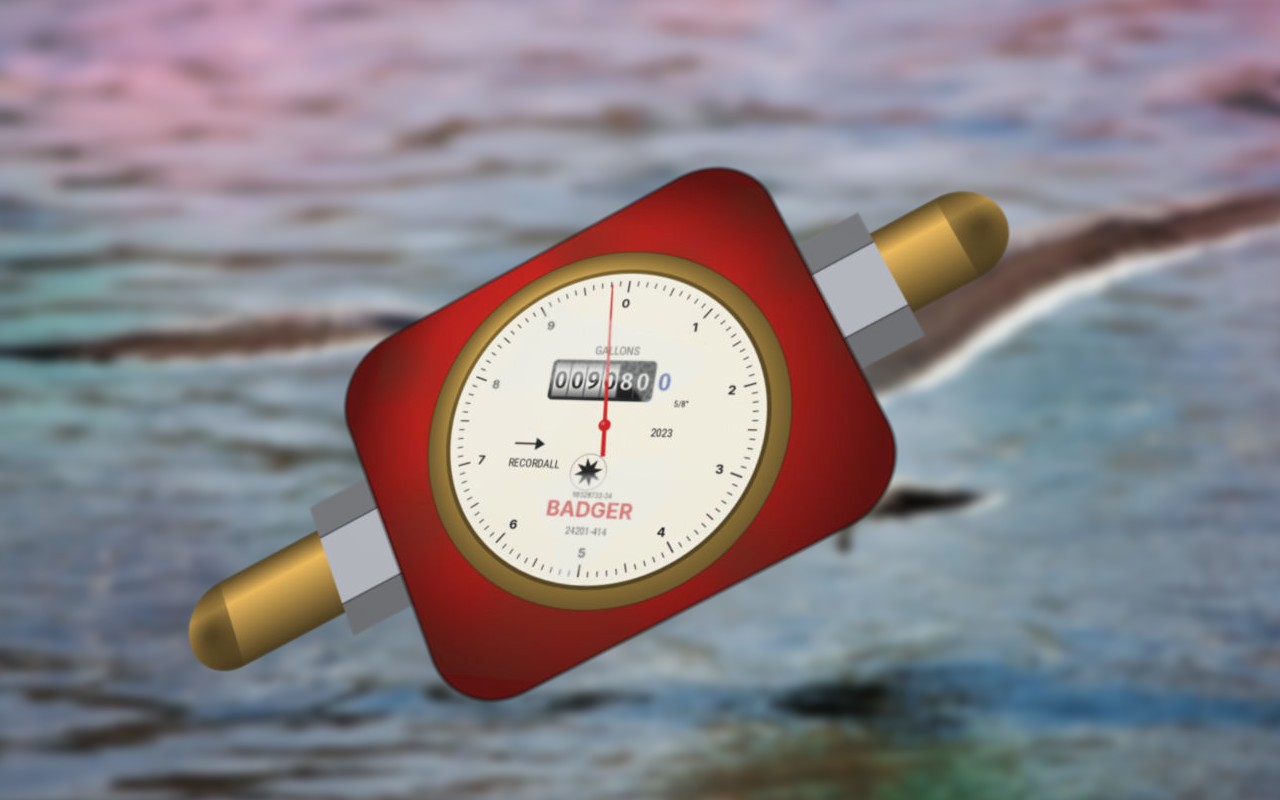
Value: 90799.8 gal
